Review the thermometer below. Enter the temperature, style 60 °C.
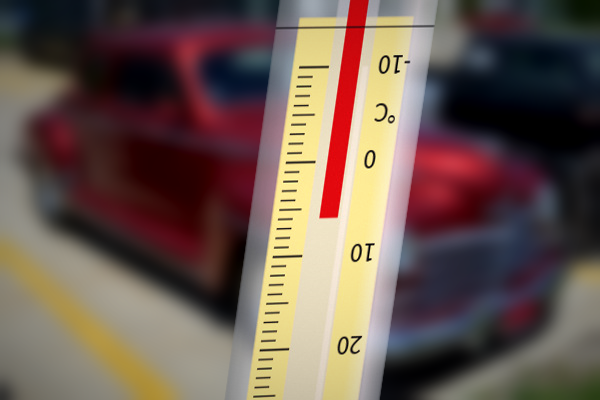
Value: 6 °C
